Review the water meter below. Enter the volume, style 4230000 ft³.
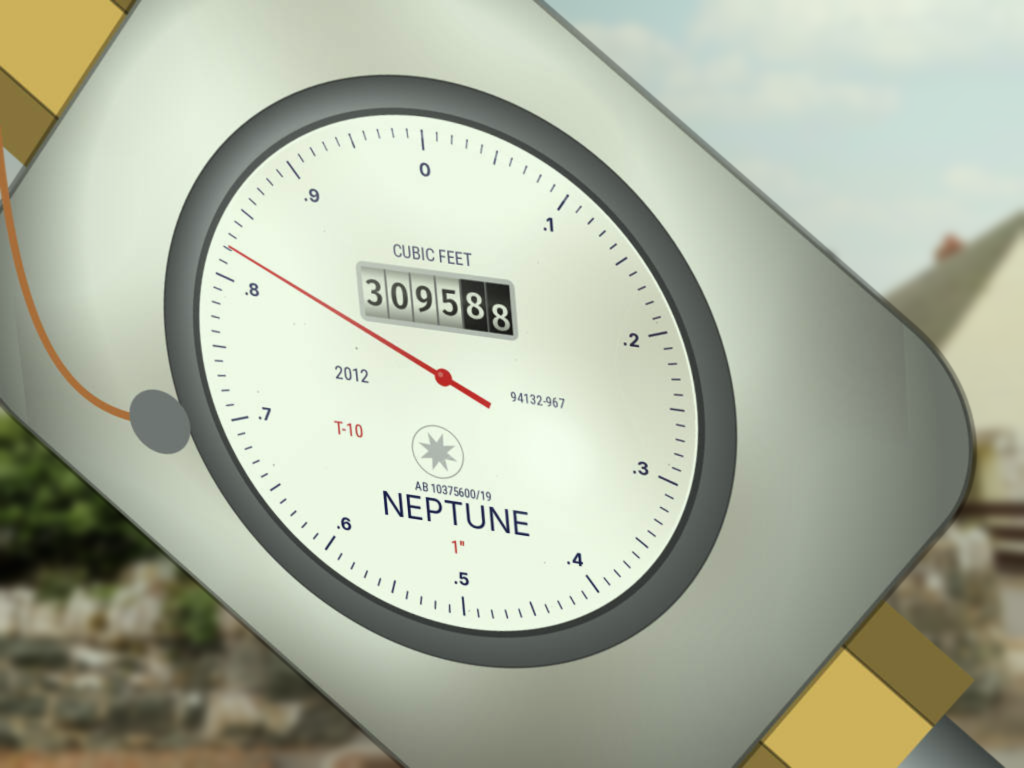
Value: 309587.82 ft³
